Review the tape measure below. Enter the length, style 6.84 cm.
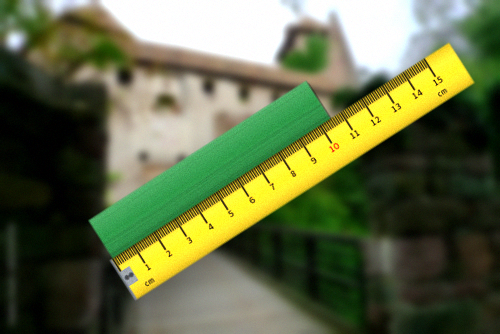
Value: 10.5 cm
